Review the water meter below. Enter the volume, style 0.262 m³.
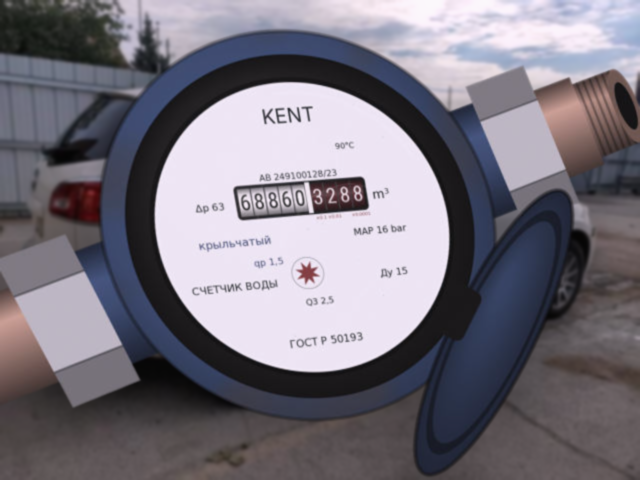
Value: 68860.3288 m³
